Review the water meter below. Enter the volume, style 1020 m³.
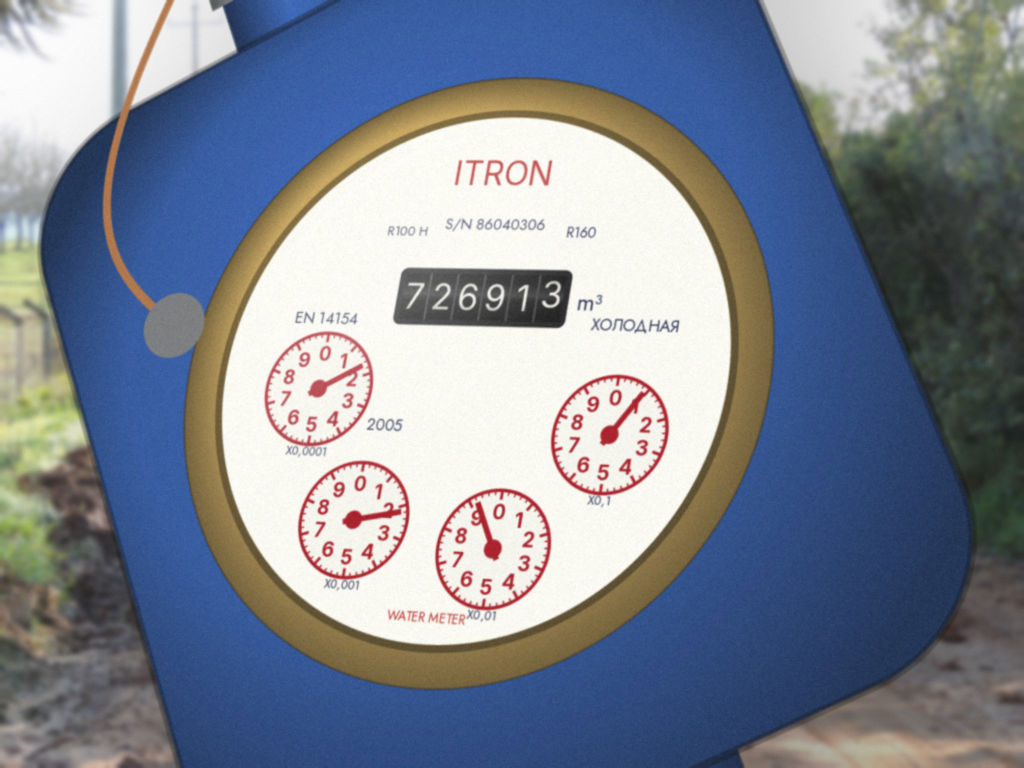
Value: 726913.0921 m³
